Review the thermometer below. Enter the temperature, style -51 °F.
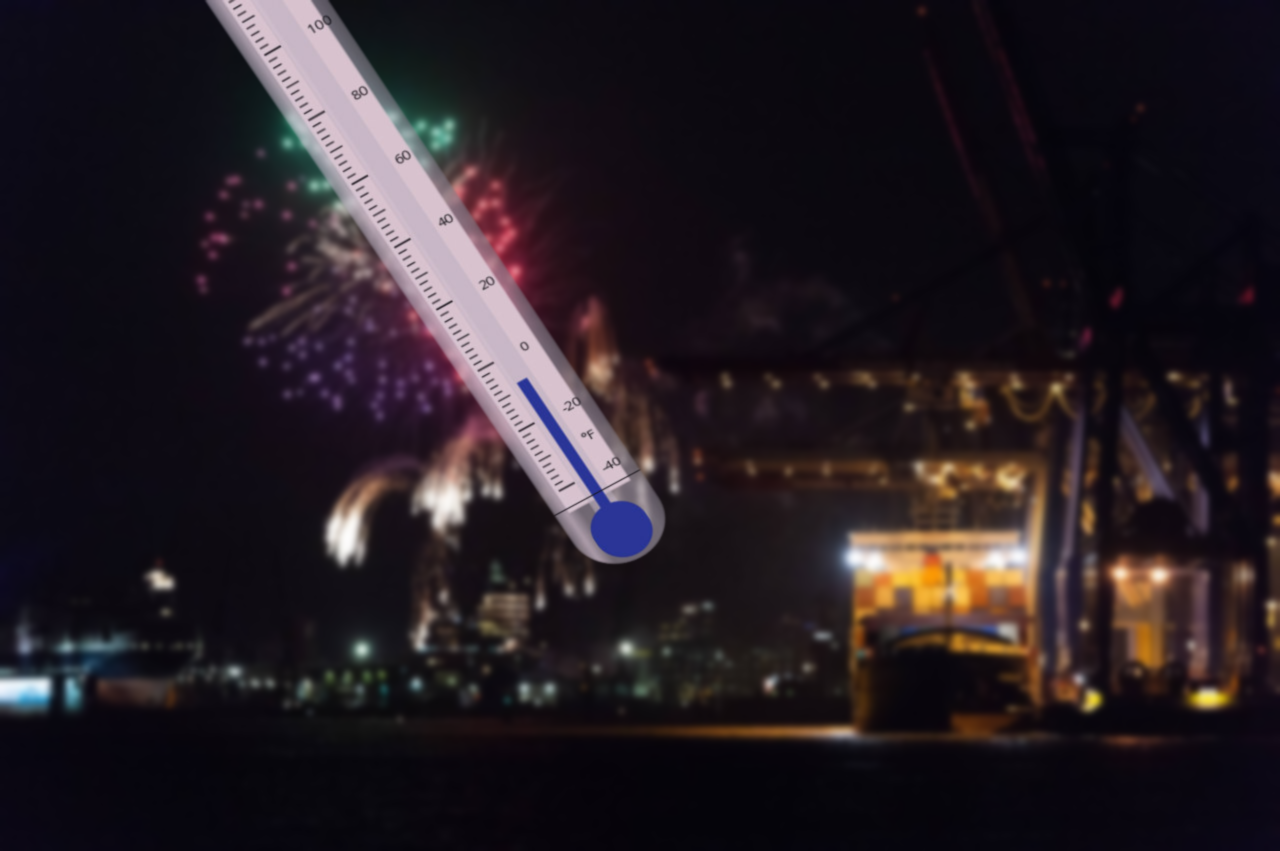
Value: -8 °F
